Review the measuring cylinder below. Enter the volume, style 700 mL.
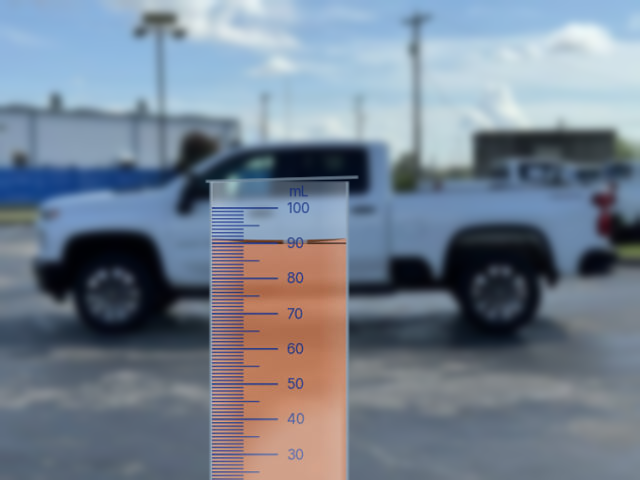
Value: 90 mL
